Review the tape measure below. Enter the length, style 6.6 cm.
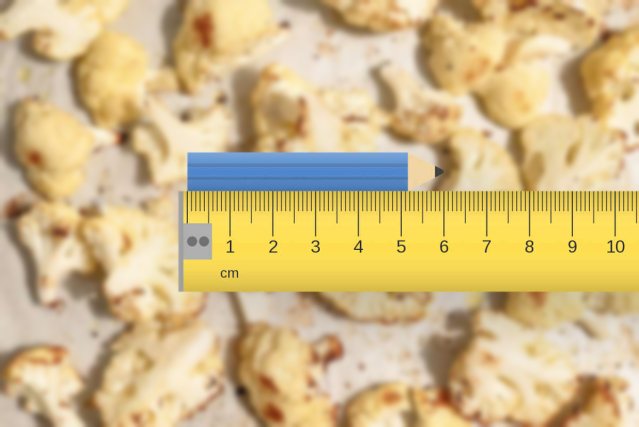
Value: 6 cm
